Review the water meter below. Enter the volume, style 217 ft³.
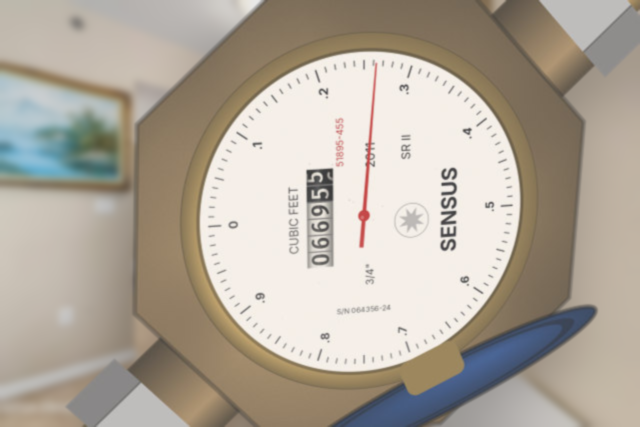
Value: 66955.26 ft³
